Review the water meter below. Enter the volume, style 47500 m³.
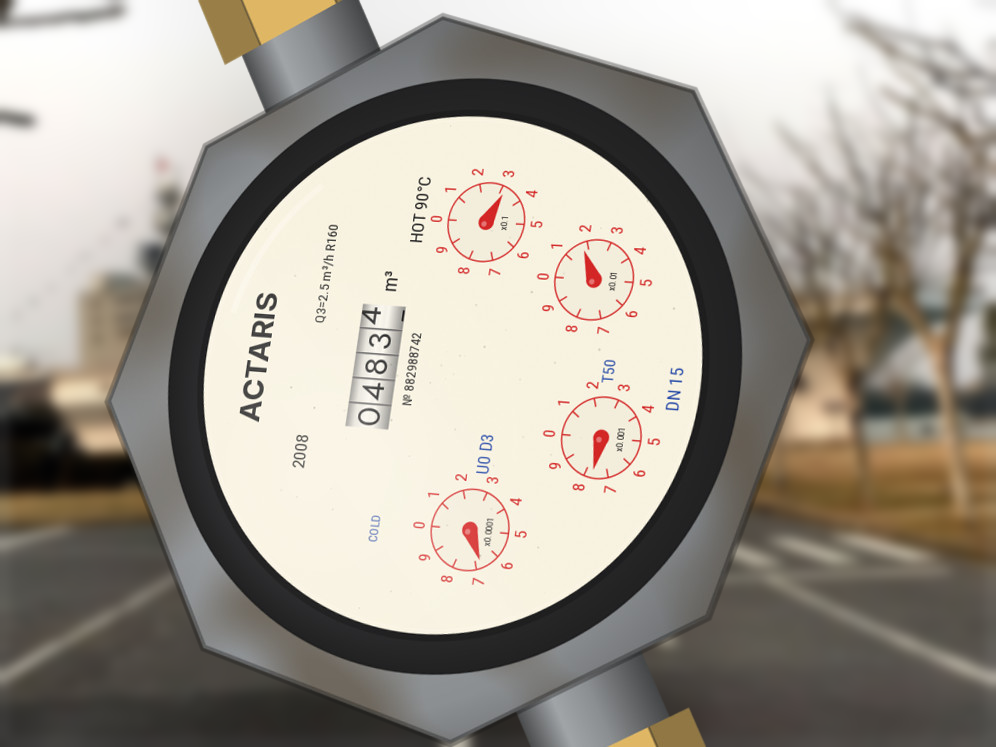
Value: 4834.3176 m³
